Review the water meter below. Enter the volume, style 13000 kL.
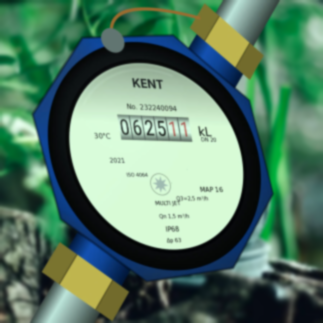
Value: 625.11 kL
